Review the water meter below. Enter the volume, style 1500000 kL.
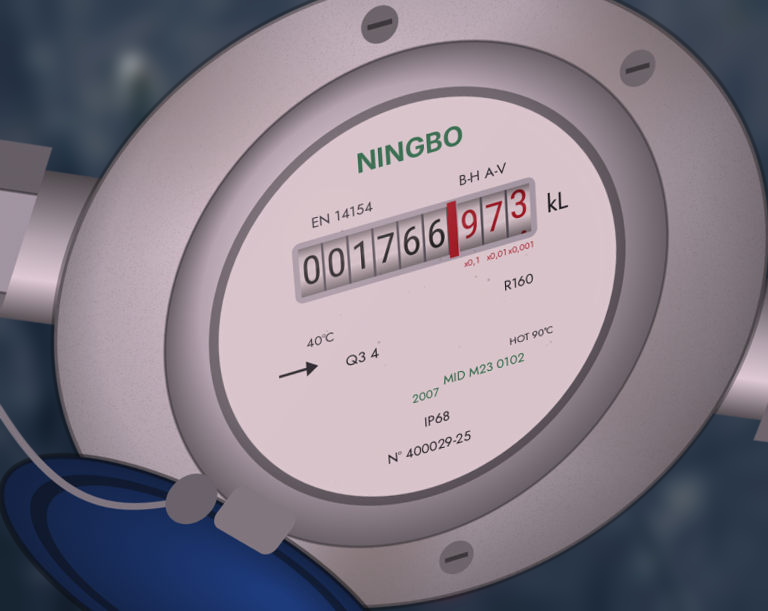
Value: 1766.973 kL
